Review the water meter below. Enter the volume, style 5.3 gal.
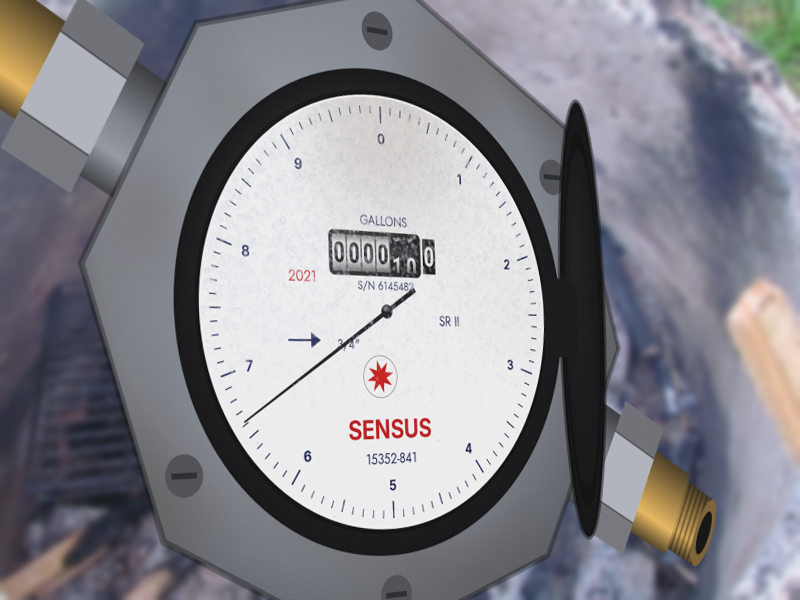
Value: 96.6 gal
